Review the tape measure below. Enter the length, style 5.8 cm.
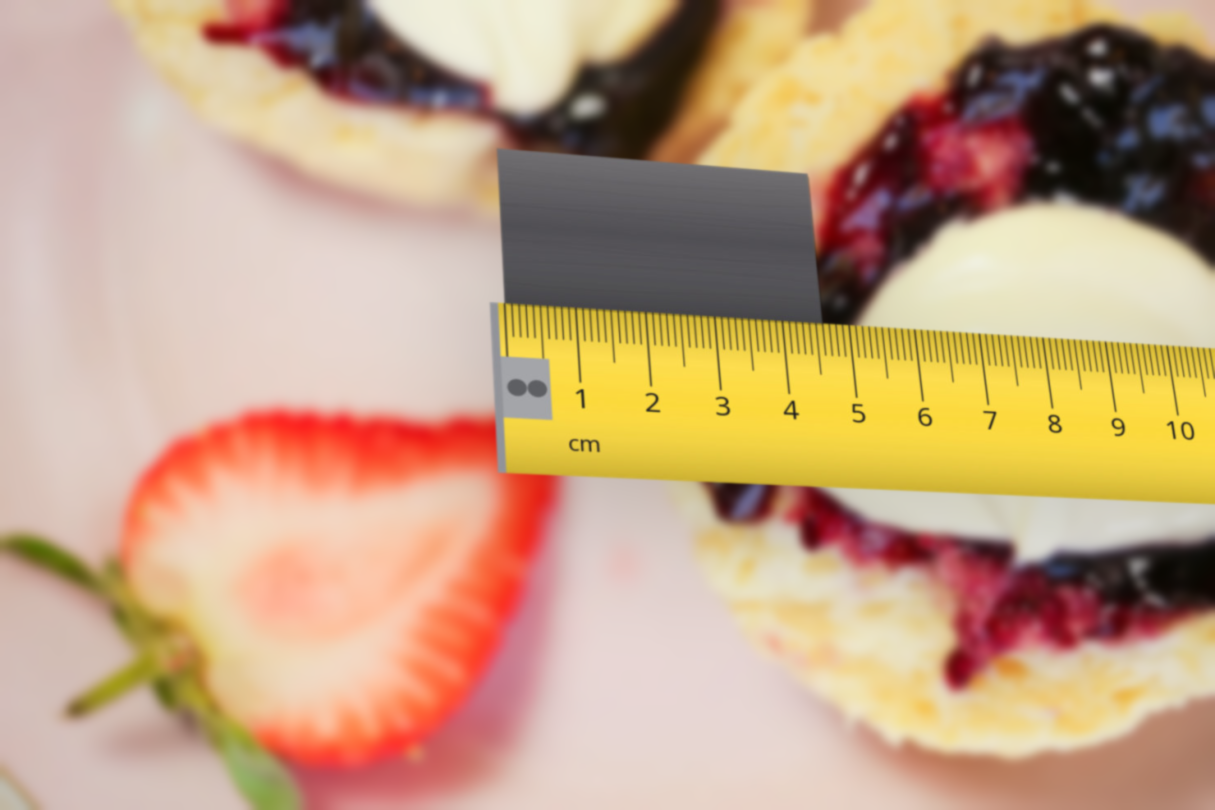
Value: 4.6 cm
